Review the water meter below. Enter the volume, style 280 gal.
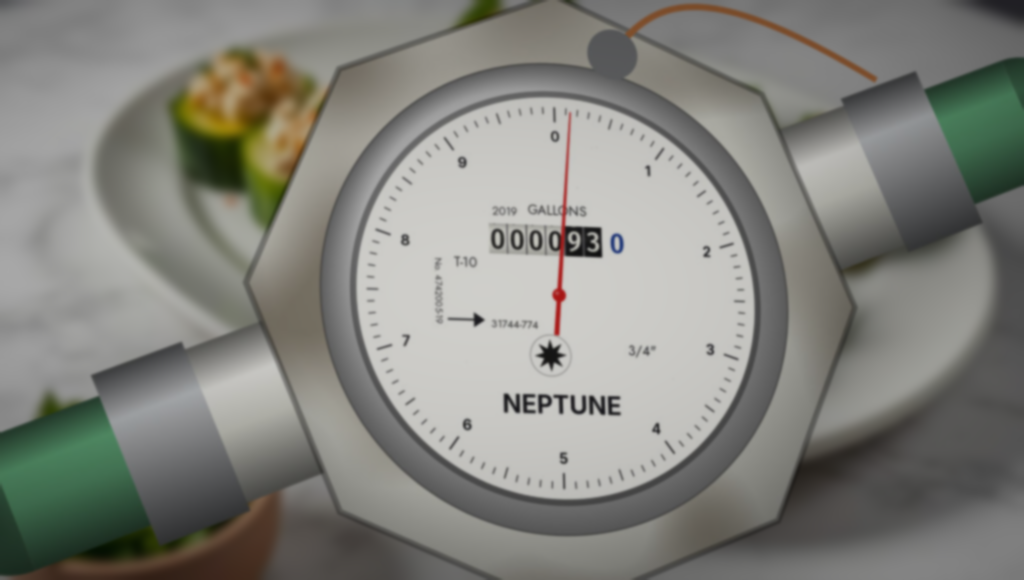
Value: 930.1 gal
